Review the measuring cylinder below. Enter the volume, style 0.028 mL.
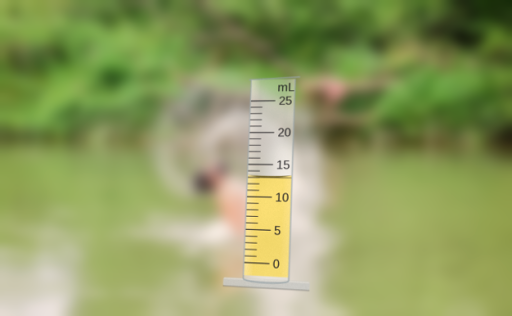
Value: 13 mL
